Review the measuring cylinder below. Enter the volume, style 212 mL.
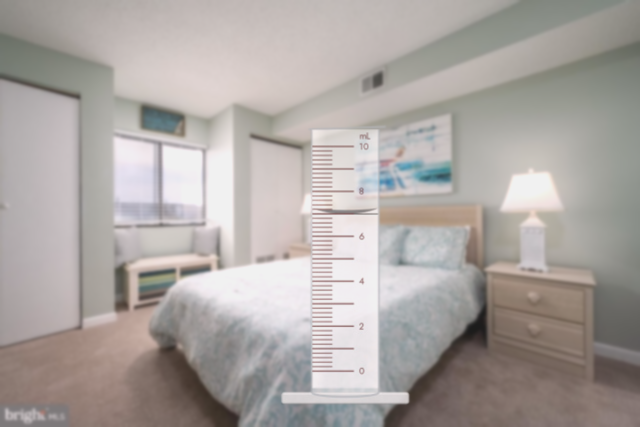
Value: 7 mL
